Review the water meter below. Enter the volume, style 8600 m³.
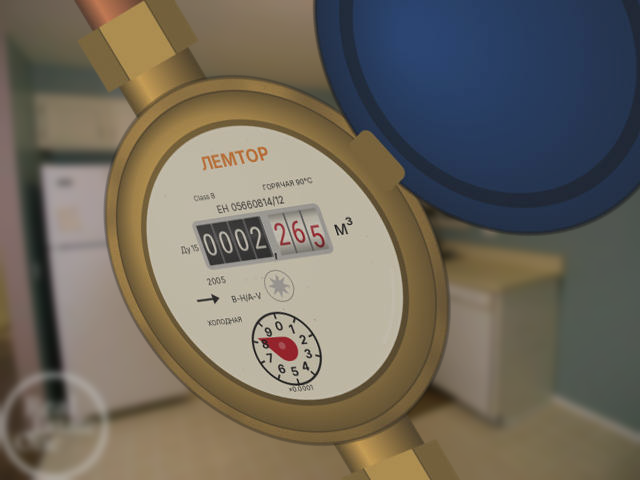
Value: 2.2648 m³
